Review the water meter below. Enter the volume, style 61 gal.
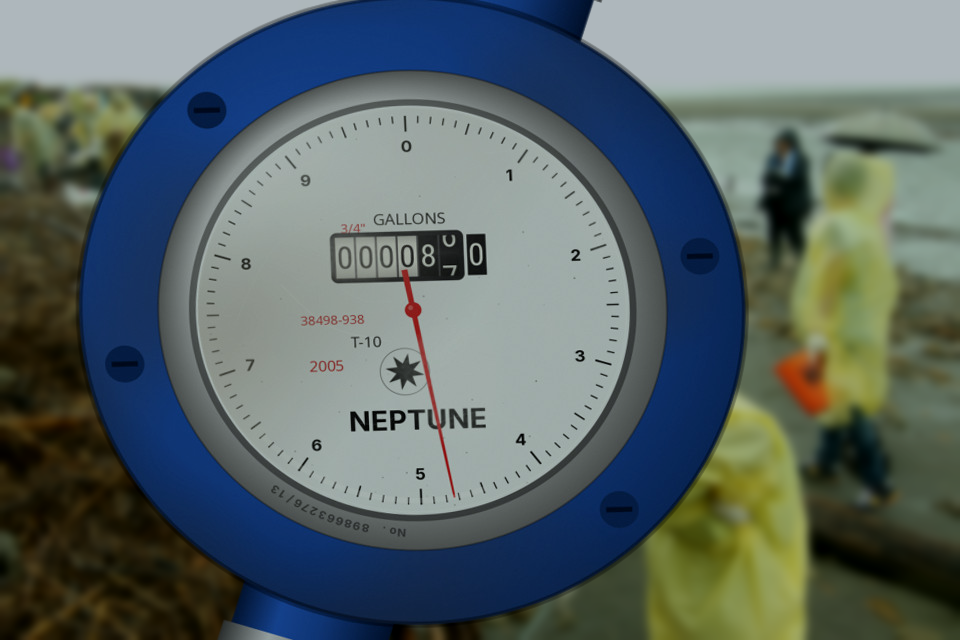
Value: 864.7 gal
